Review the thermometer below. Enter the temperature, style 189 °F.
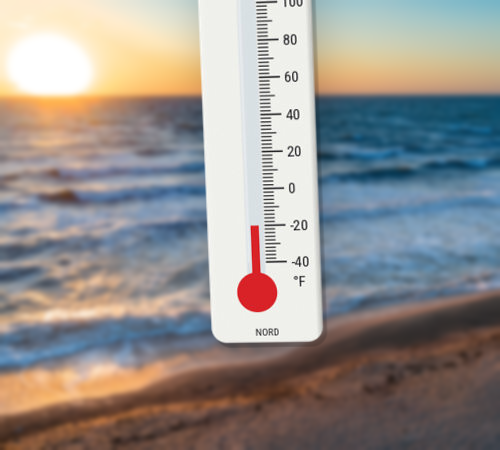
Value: -20 °F
